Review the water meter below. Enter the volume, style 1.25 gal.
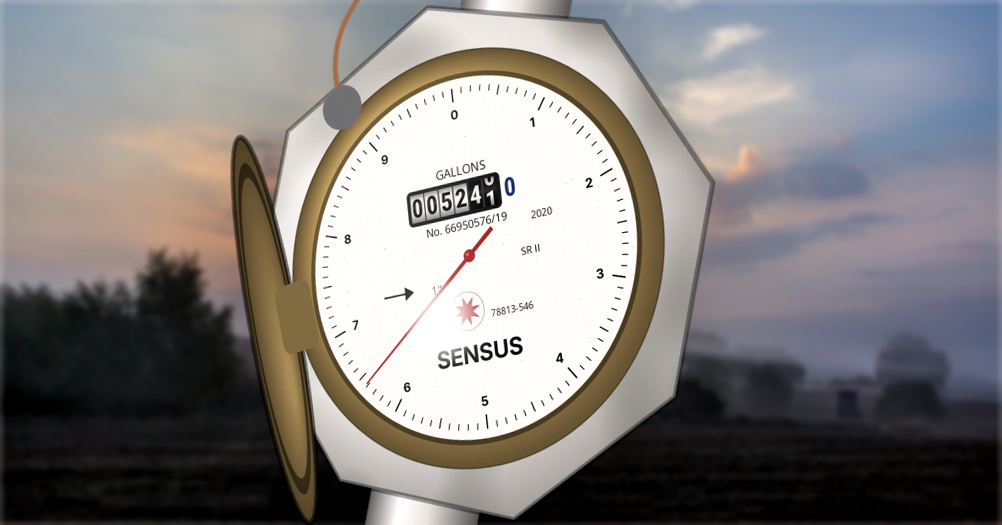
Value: 52406.4 gal
